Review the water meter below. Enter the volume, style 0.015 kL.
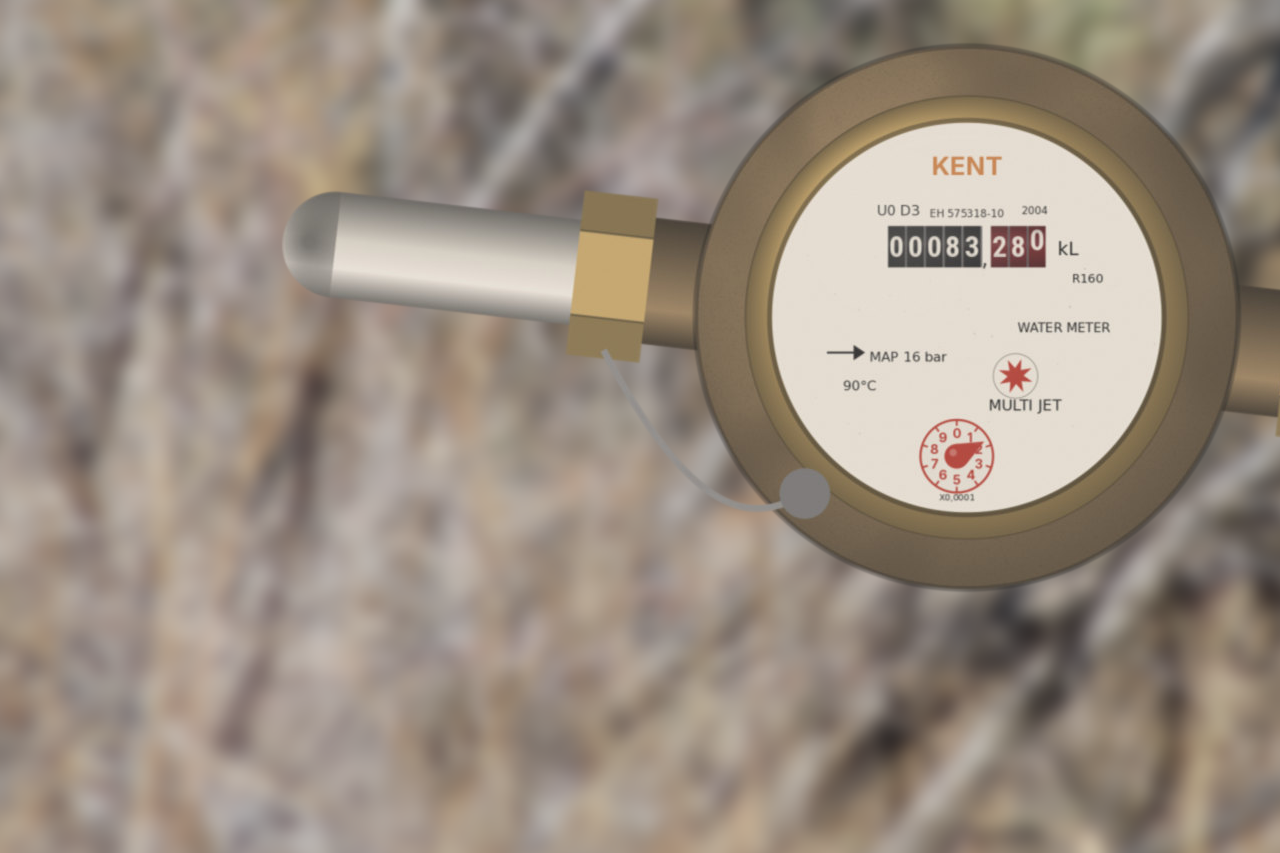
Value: 83.2801 kL
